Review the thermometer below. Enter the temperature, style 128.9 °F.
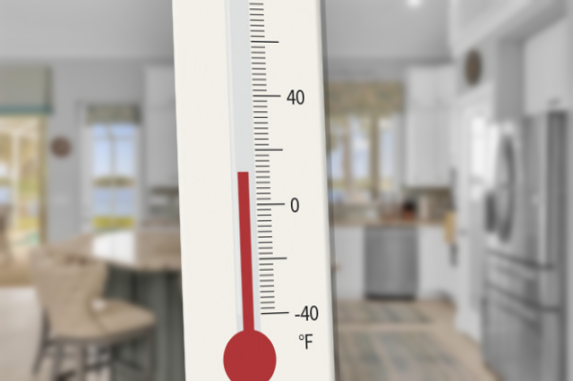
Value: 12 °F
